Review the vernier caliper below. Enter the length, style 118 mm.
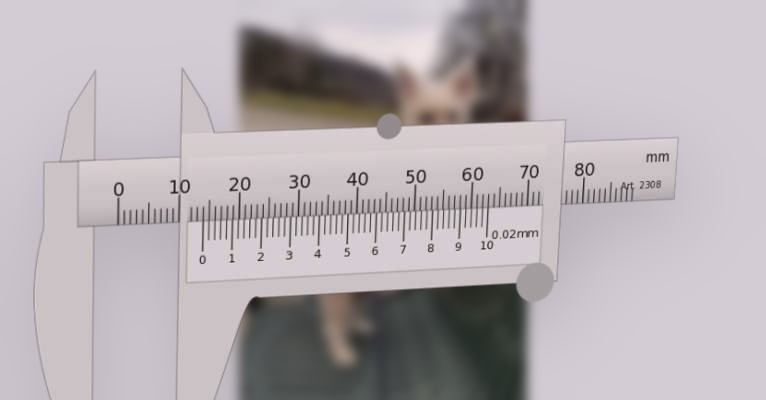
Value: 14.0 mm
